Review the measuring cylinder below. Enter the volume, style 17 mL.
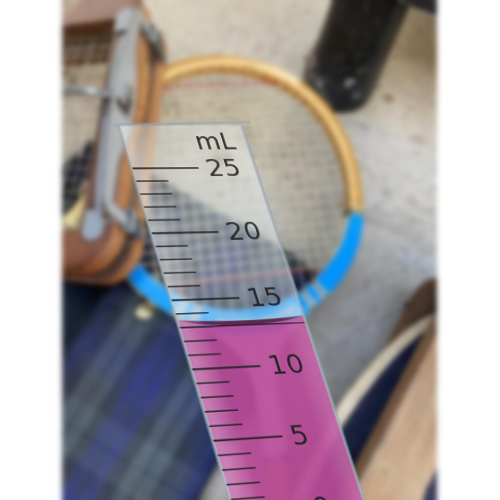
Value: 13 mL
